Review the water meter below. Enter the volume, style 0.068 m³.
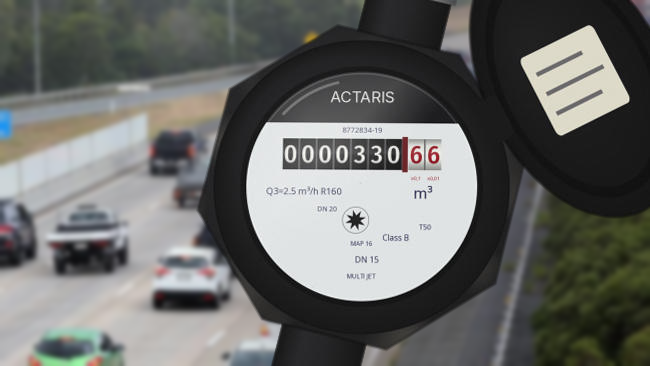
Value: 330.66 m³
